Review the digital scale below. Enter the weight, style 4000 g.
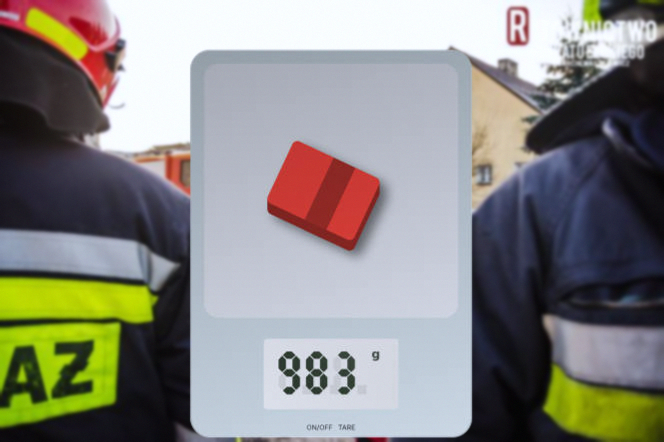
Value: 983 g
